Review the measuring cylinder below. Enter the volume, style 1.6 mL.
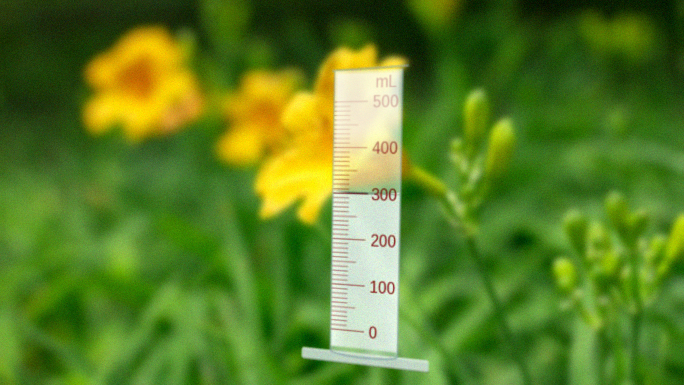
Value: 300 mL
